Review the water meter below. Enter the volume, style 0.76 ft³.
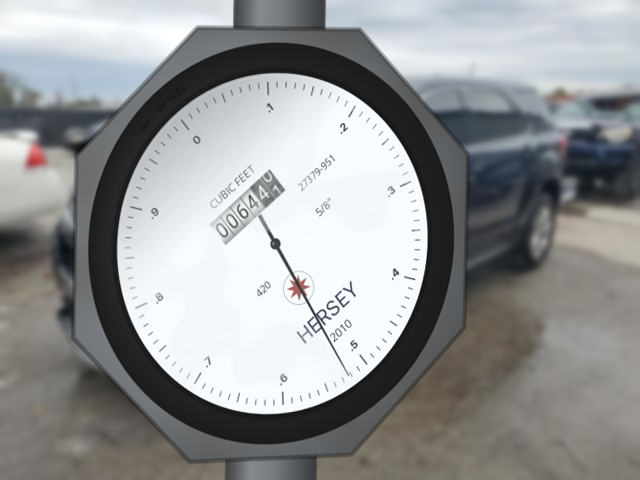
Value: 6440.52 ft³
